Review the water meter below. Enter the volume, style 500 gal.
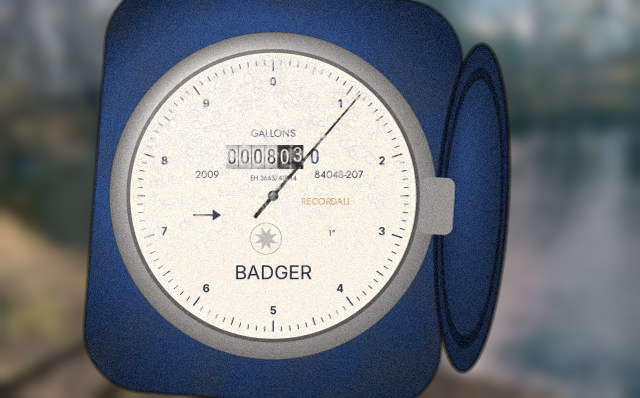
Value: 8031.1 gal
